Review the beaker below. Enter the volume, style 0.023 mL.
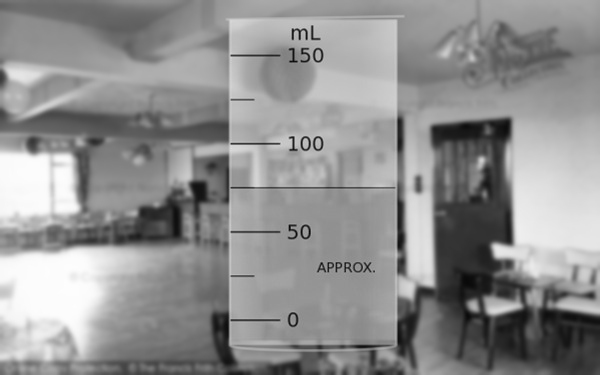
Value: 75 mL
